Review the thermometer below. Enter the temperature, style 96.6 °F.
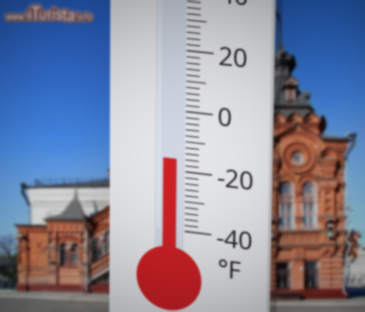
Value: -16 °F
